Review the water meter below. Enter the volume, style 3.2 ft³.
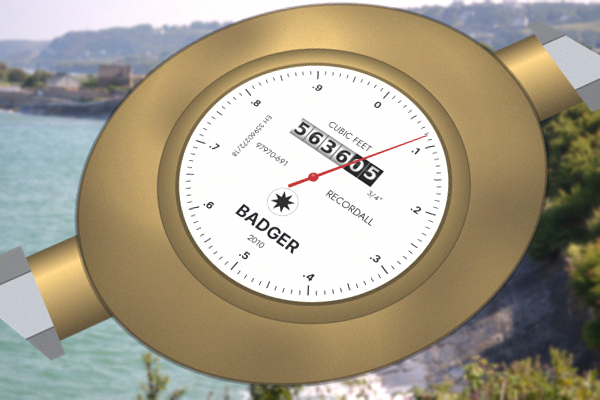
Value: 563605.08 ft³
